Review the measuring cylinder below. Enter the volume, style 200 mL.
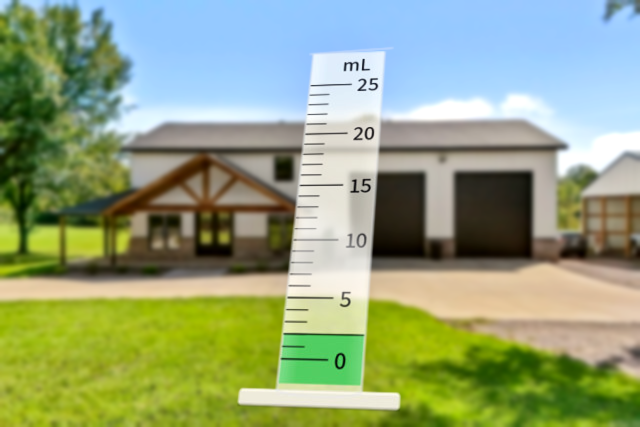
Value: 2 mL
